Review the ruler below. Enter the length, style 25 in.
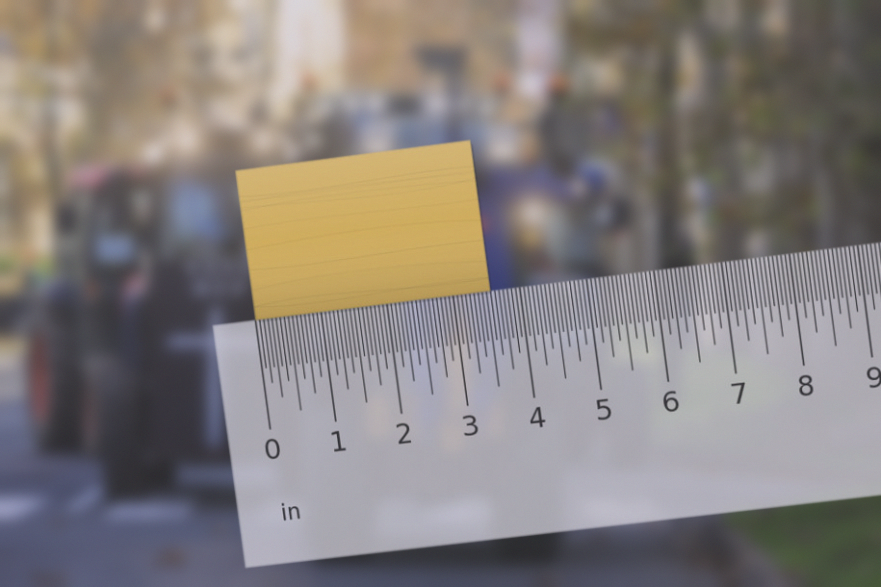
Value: 3.5625 in
